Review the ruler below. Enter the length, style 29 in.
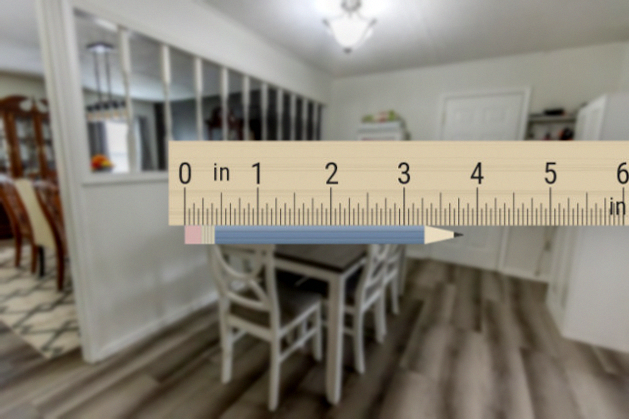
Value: 3.8125 in
